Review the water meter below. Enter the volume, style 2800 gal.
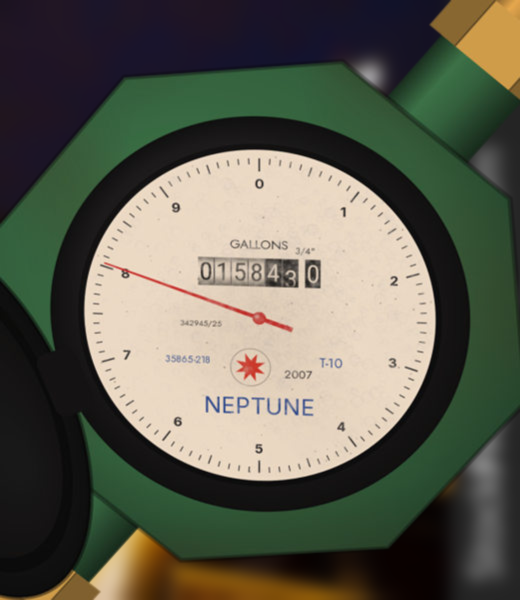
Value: 158428.0 gal
